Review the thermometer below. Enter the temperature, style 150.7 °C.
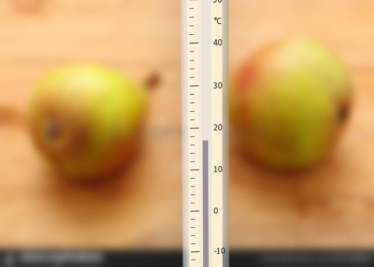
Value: 17 °C
